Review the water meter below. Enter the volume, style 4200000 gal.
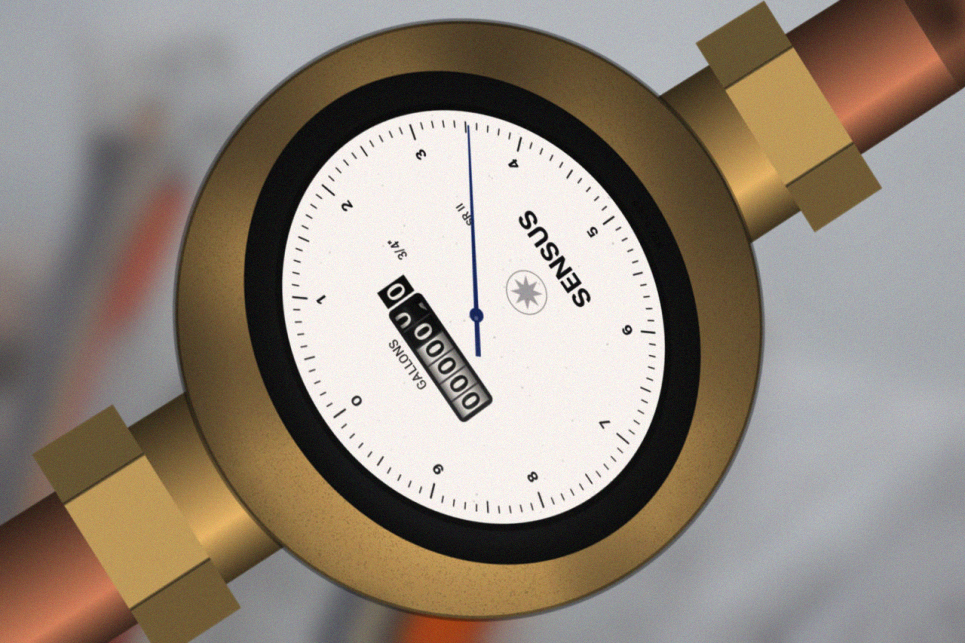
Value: 3.5 gal
